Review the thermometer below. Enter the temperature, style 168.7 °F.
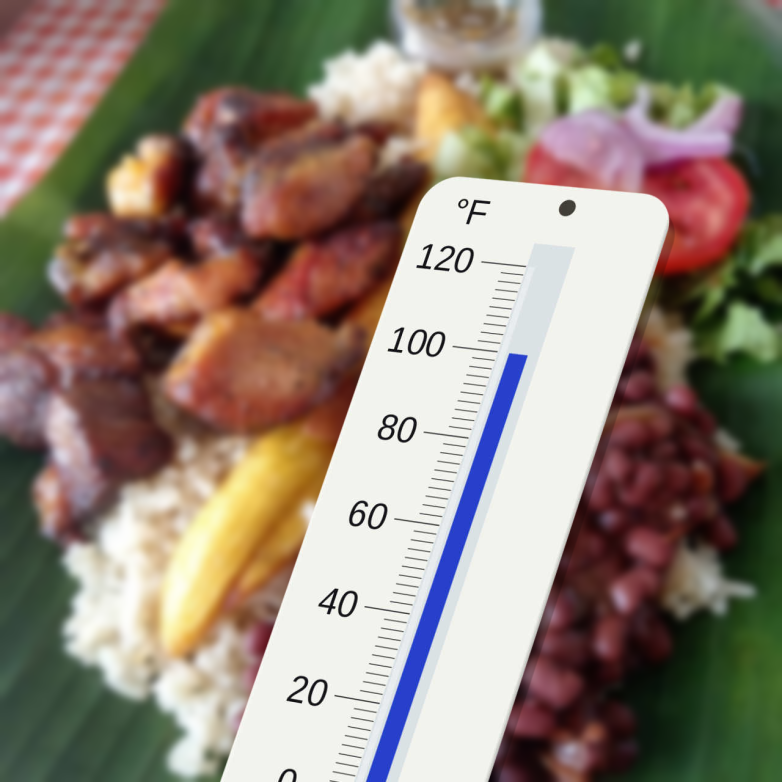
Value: 100 °F
